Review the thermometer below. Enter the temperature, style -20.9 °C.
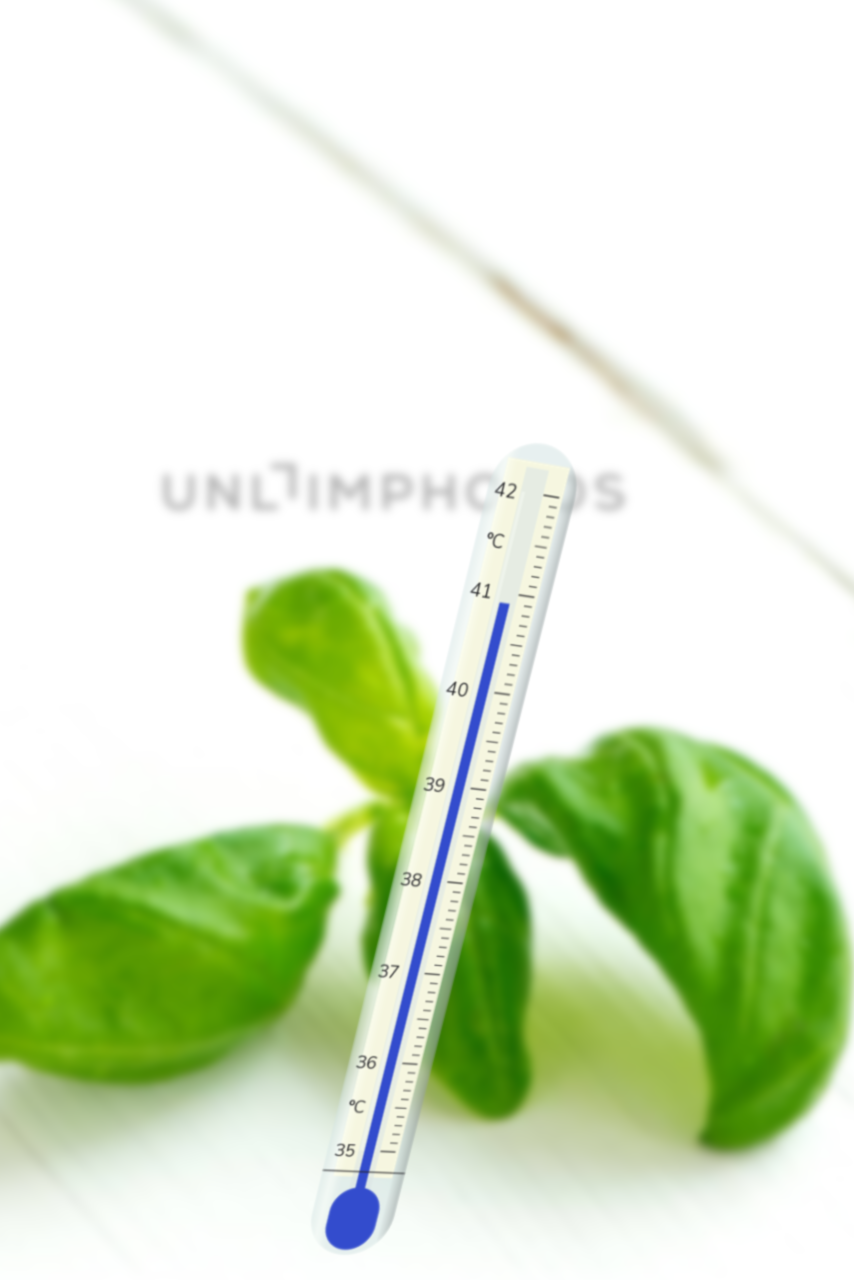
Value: 40.9 °C
